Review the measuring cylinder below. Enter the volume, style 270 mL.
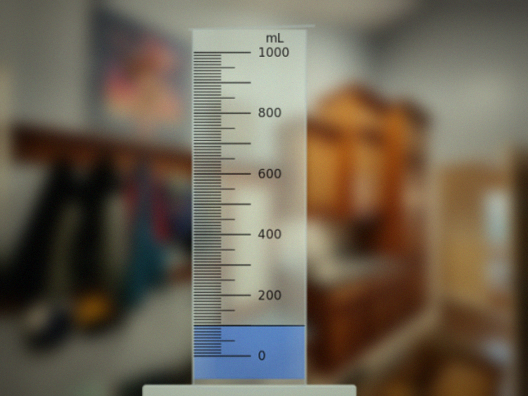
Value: 100 mL
